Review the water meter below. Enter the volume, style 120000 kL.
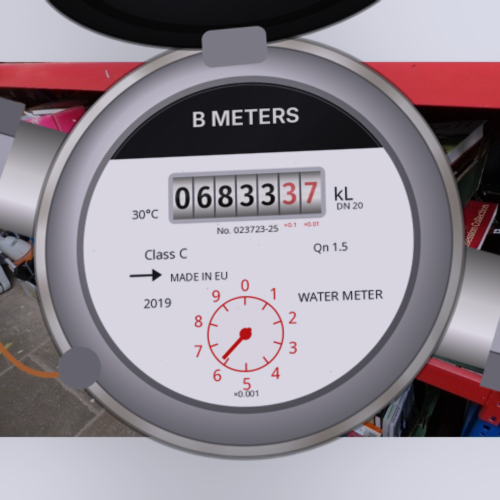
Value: 6833.376 kL
